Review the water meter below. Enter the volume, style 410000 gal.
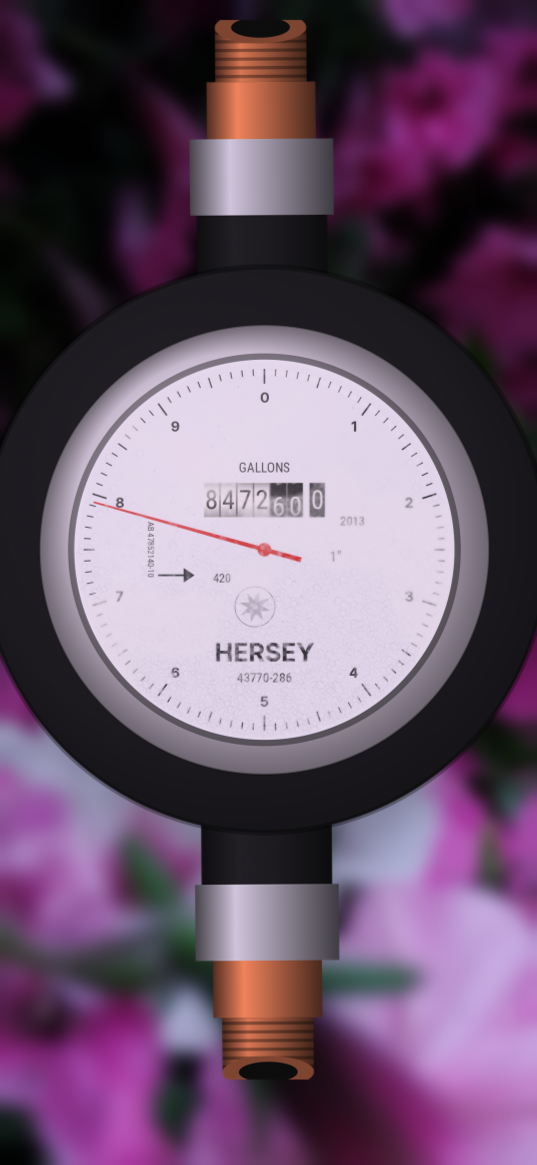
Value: 8472597.9 gal
